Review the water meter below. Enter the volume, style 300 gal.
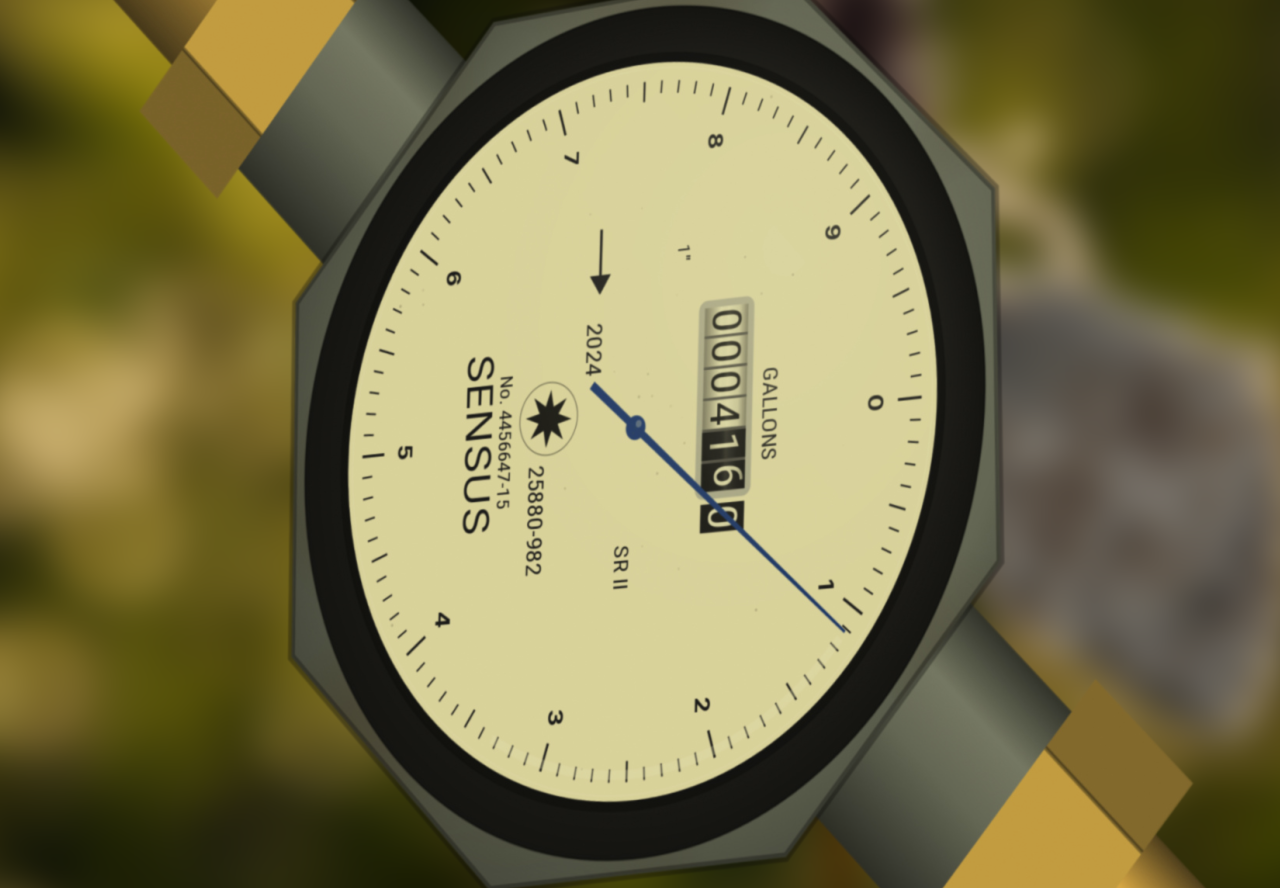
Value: 4161.1 gal
